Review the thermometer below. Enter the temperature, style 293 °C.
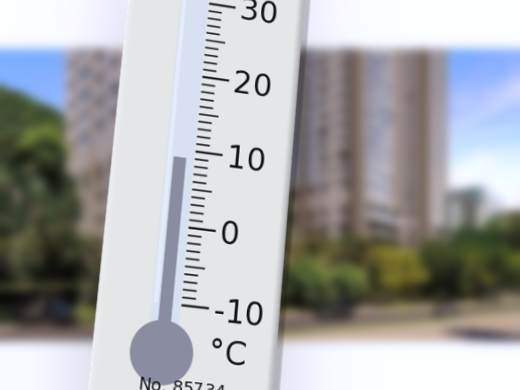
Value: 9 °C
